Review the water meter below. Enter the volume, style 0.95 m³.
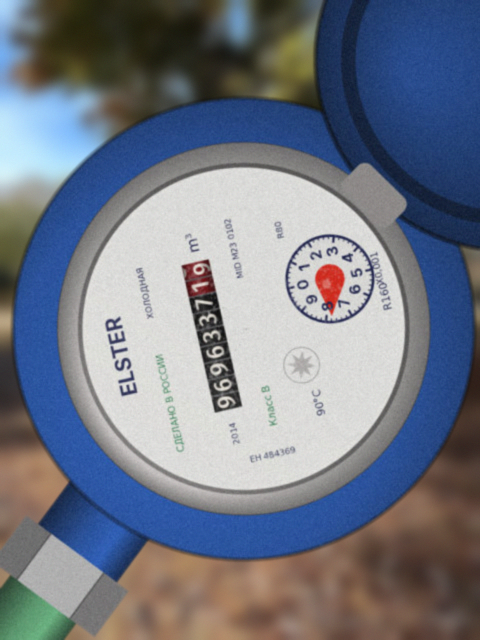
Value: 9696337.187 m³
